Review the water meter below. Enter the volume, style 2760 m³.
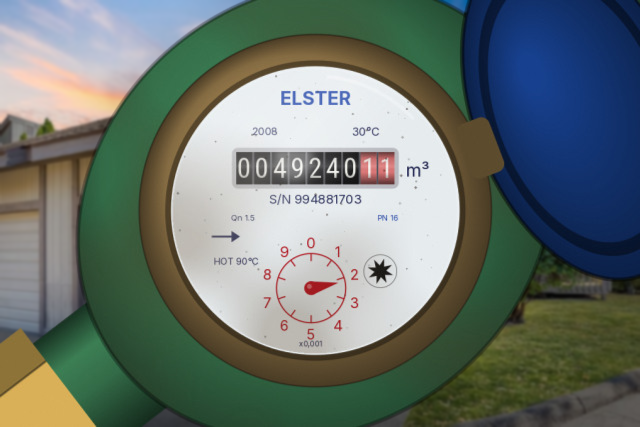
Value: 49240.112 m³
